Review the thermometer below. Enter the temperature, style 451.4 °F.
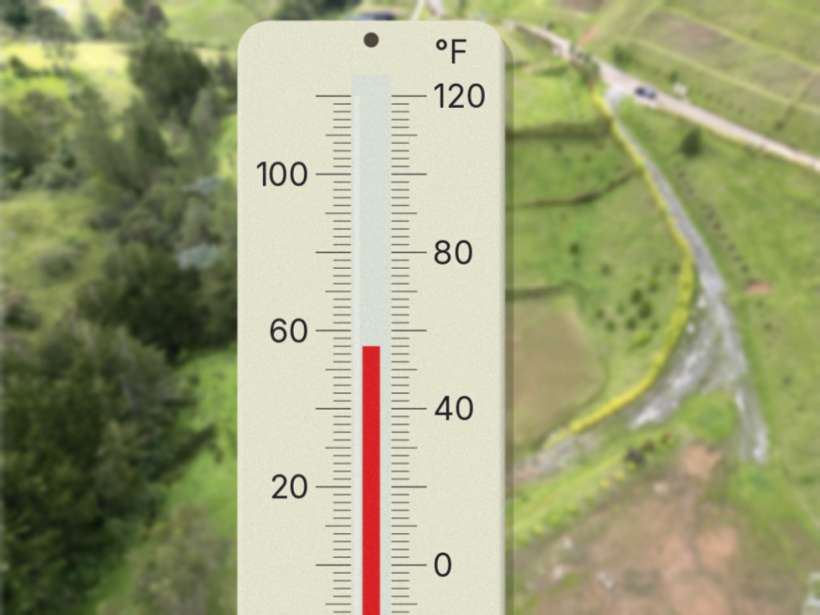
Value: 56 °F
